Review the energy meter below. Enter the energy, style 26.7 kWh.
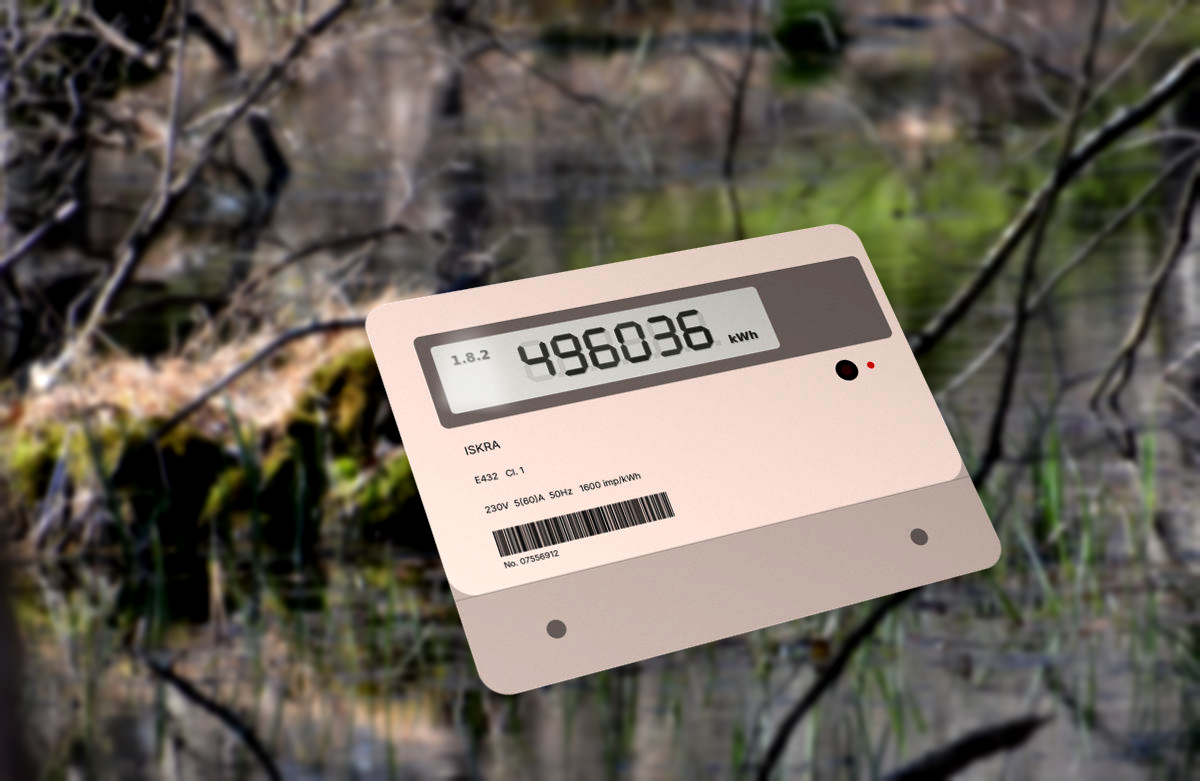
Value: 496036 kWh
